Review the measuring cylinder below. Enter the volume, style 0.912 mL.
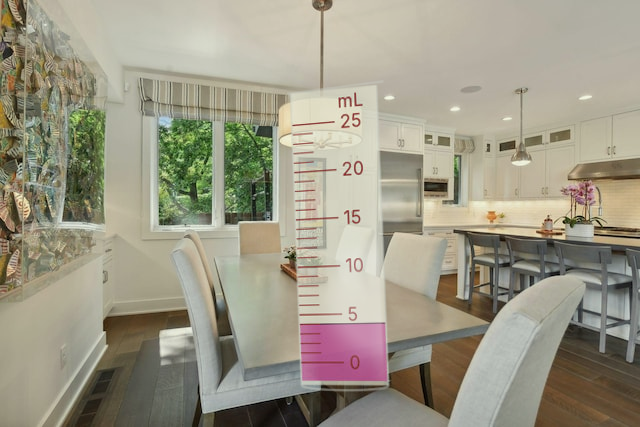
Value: 4 mL
